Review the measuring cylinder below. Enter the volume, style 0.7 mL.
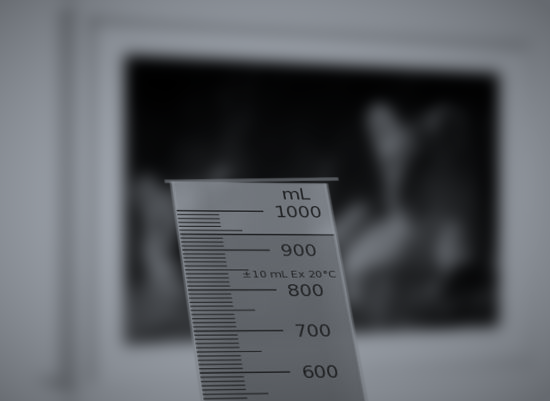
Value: 940 mL
